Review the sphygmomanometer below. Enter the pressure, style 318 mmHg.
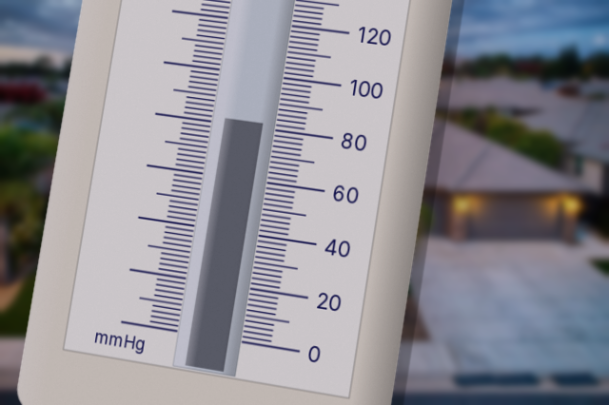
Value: 82 mmHg
